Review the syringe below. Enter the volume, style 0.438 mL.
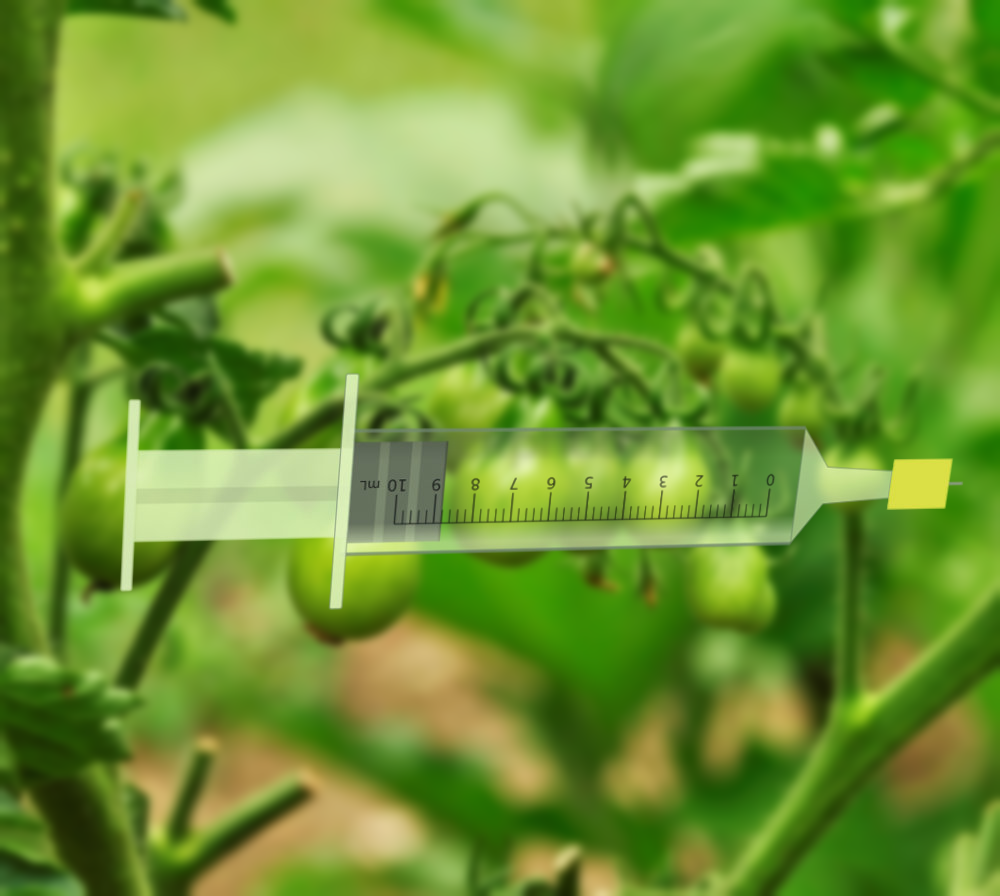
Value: 8.8 mL
